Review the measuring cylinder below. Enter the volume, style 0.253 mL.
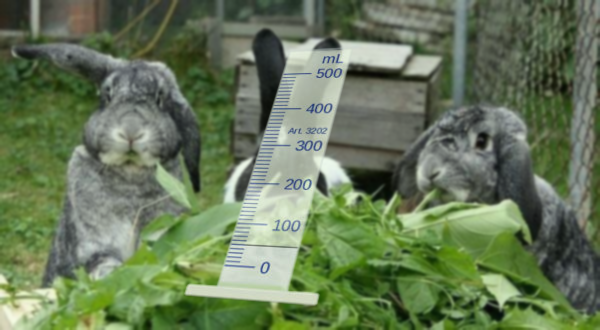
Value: 50 mL
